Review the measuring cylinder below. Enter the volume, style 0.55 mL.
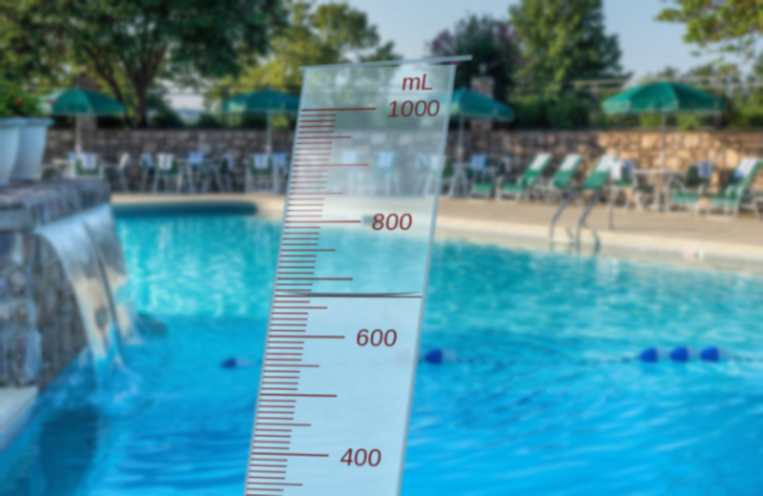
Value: 670 mL
